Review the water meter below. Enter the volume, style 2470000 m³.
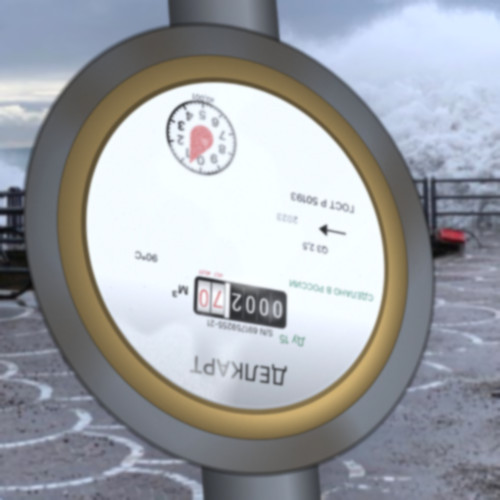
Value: 2.700 m³
